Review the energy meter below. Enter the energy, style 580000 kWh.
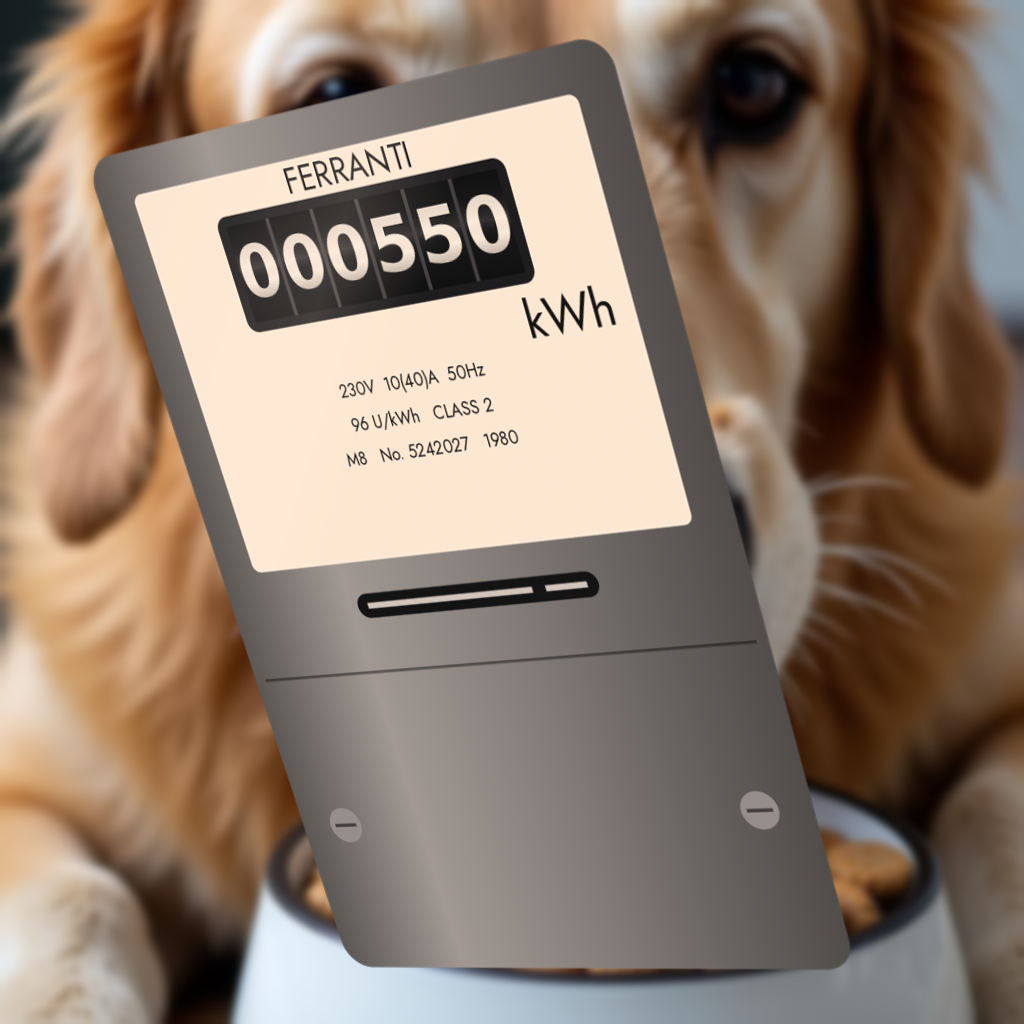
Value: 550 kWh
